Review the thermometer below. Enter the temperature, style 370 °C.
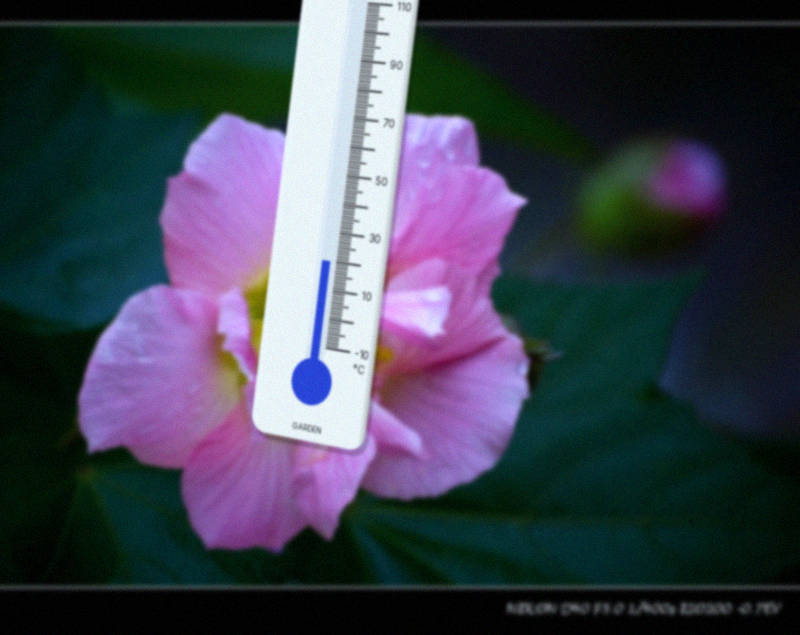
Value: 20 °C
